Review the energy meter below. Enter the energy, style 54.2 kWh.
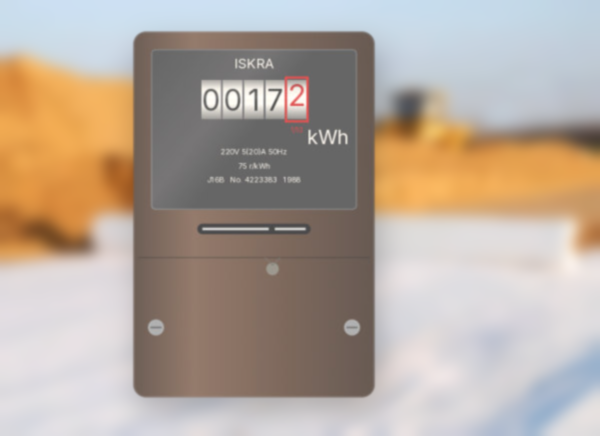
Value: 17.2 kWh
